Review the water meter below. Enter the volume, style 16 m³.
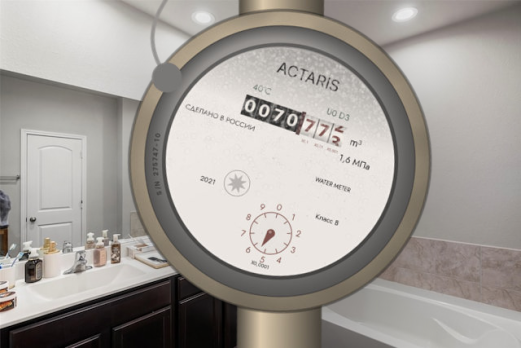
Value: 70.7725 m³
